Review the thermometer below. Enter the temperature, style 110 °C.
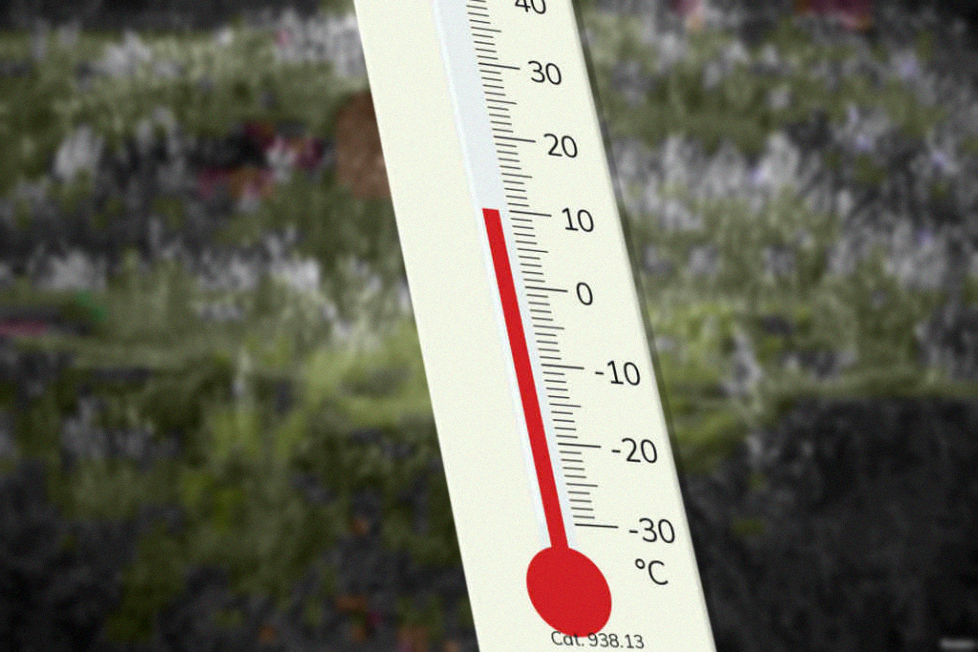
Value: 10 °C
